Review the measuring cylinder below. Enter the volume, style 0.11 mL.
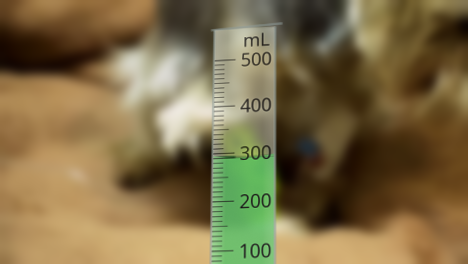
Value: 290 mL
